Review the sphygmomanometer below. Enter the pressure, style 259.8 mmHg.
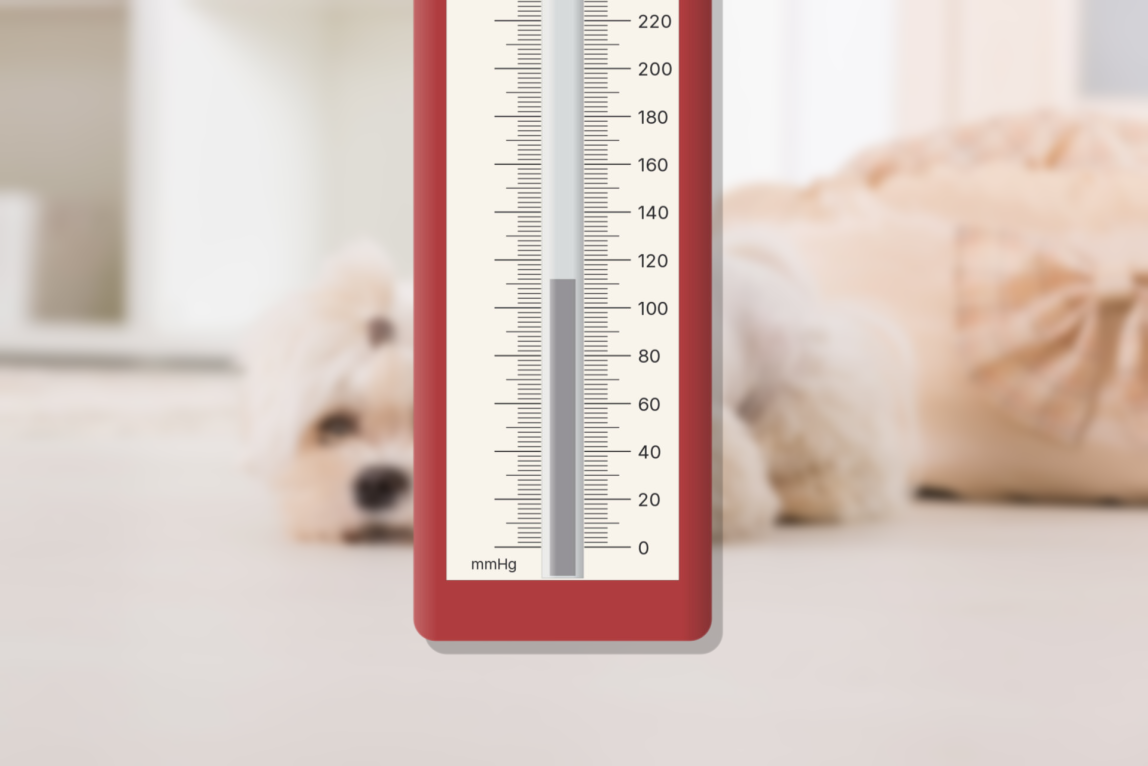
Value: 112 mmHg
